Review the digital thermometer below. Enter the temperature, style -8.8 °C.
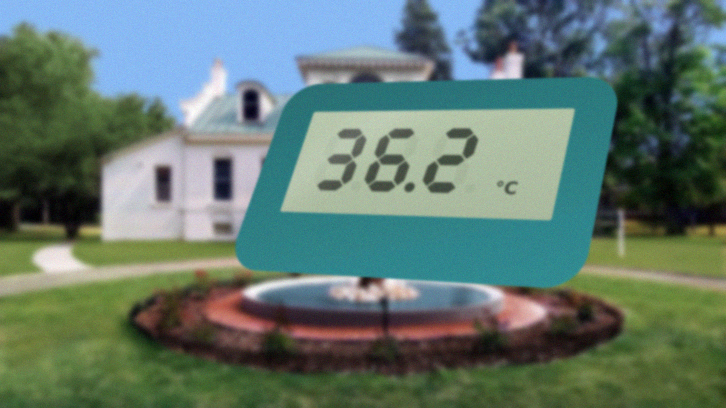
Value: 36.2 °C
